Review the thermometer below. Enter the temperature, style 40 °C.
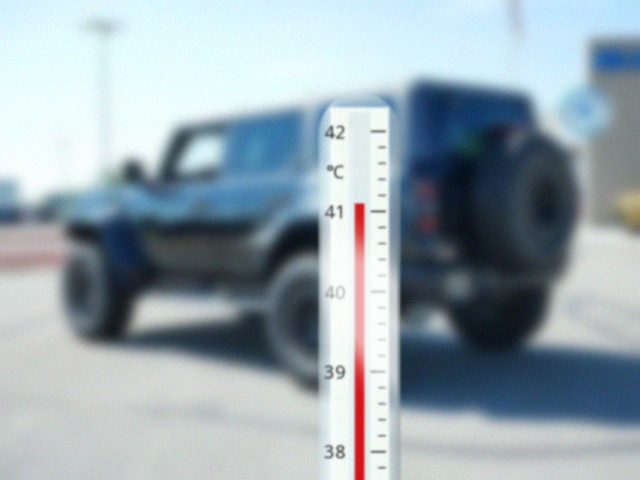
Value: 41.1 °C
